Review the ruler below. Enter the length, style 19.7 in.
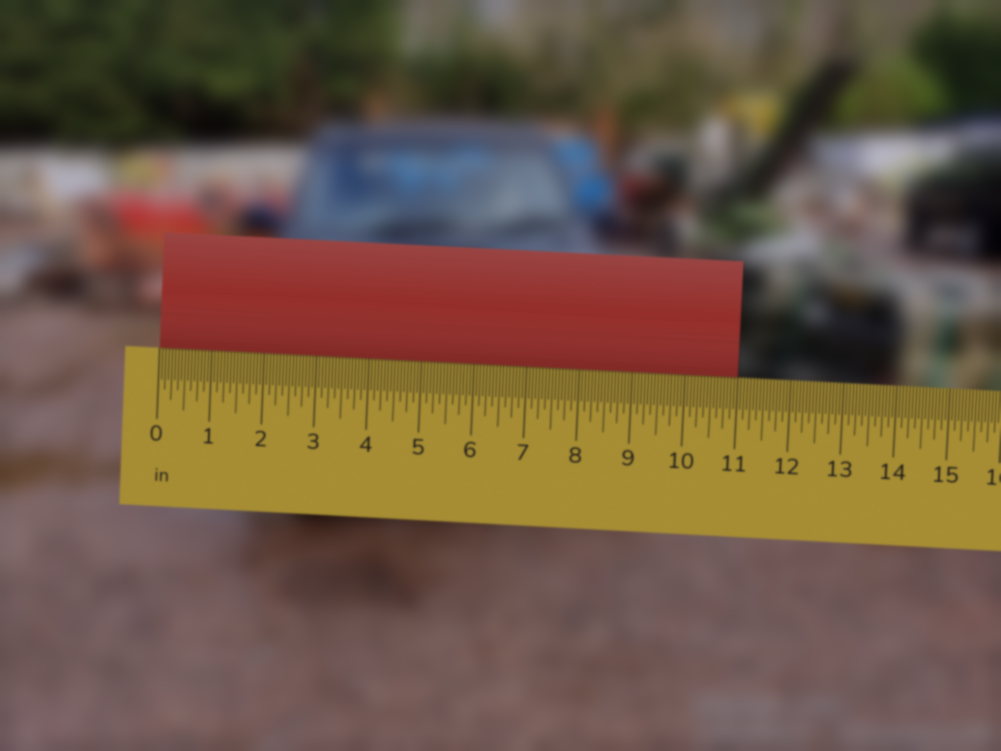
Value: 11 in
